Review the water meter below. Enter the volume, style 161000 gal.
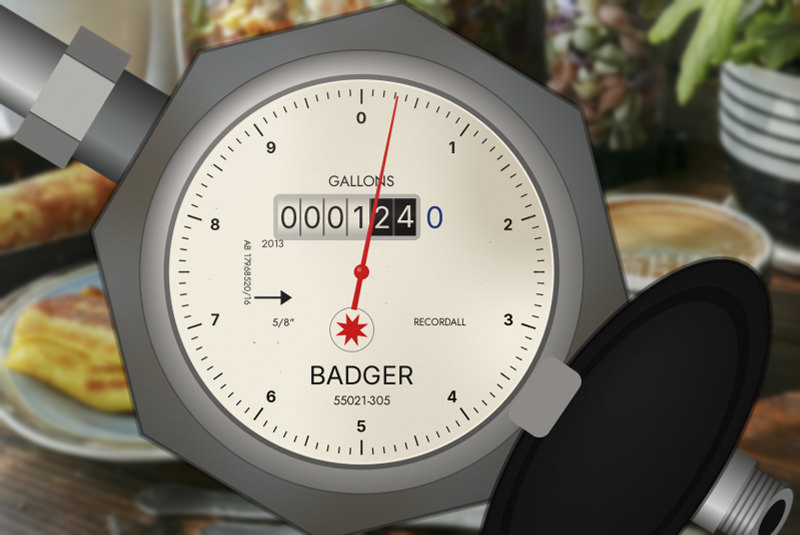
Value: 1240.3 gal
